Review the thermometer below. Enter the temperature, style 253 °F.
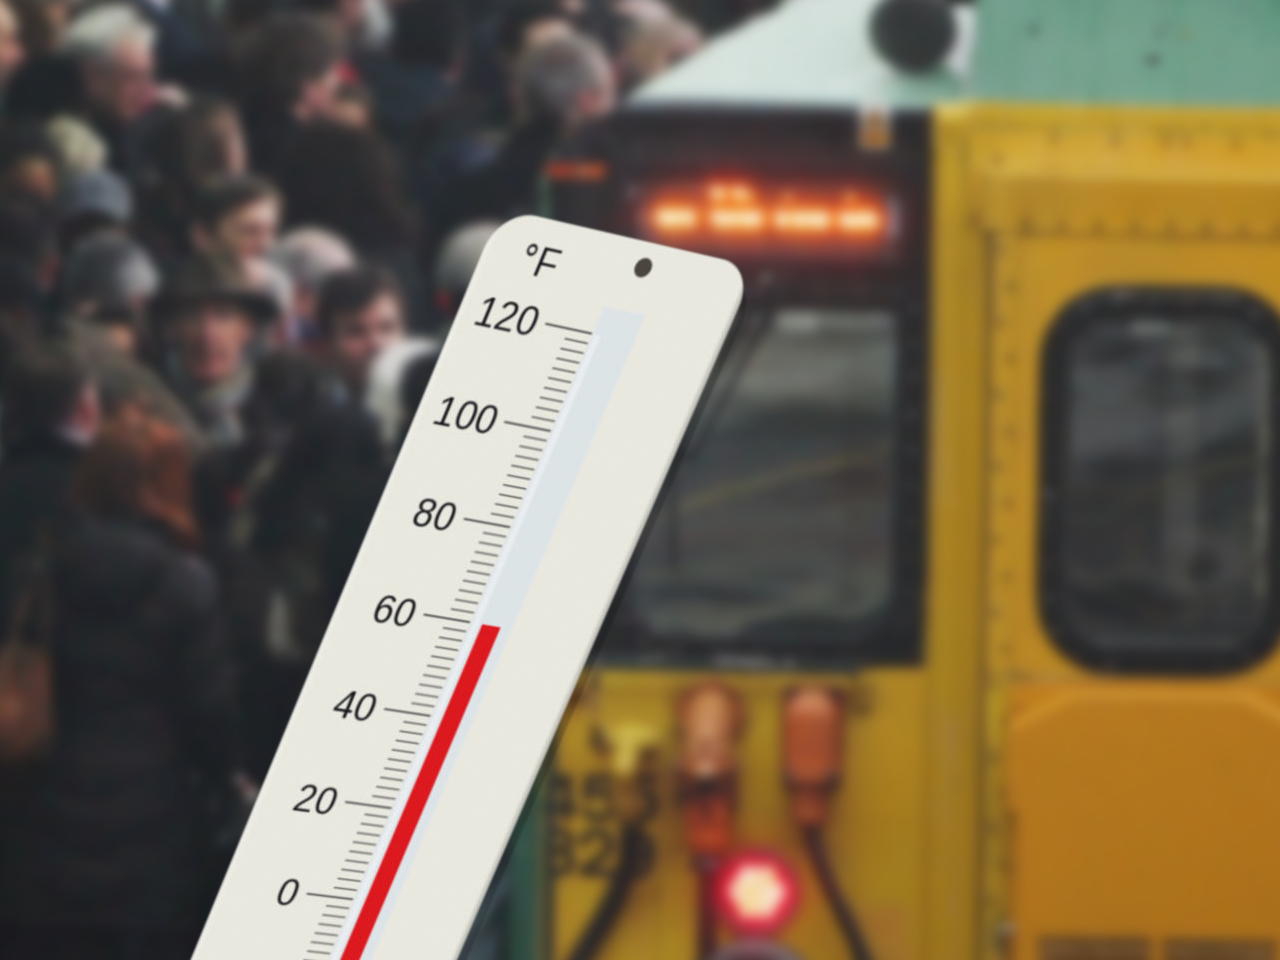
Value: 60 °F
